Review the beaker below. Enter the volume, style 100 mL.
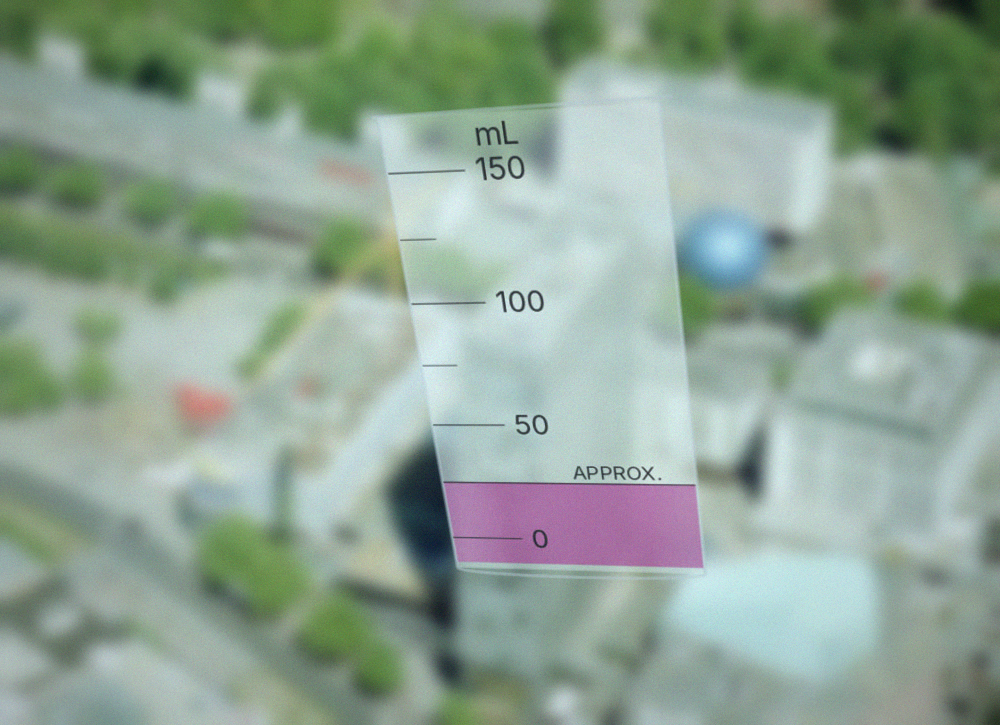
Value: 25 mL
